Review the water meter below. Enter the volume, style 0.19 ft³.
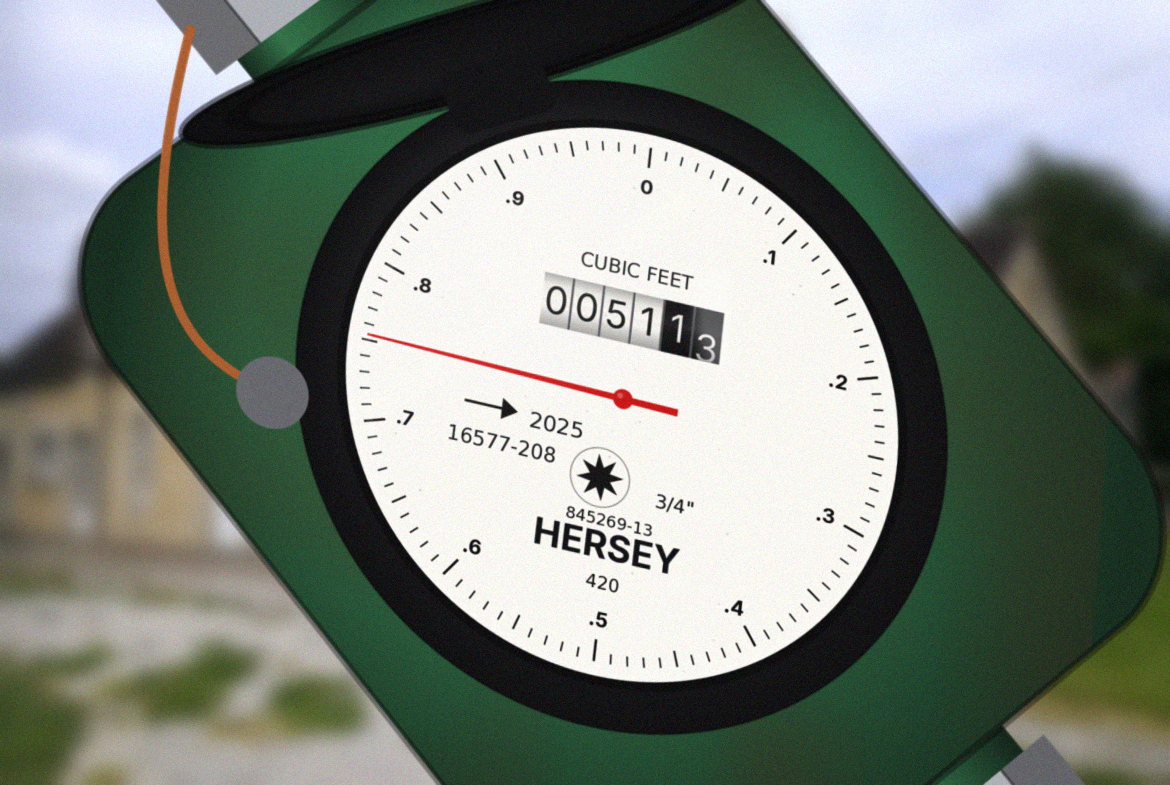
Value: 5112.75 ft³
